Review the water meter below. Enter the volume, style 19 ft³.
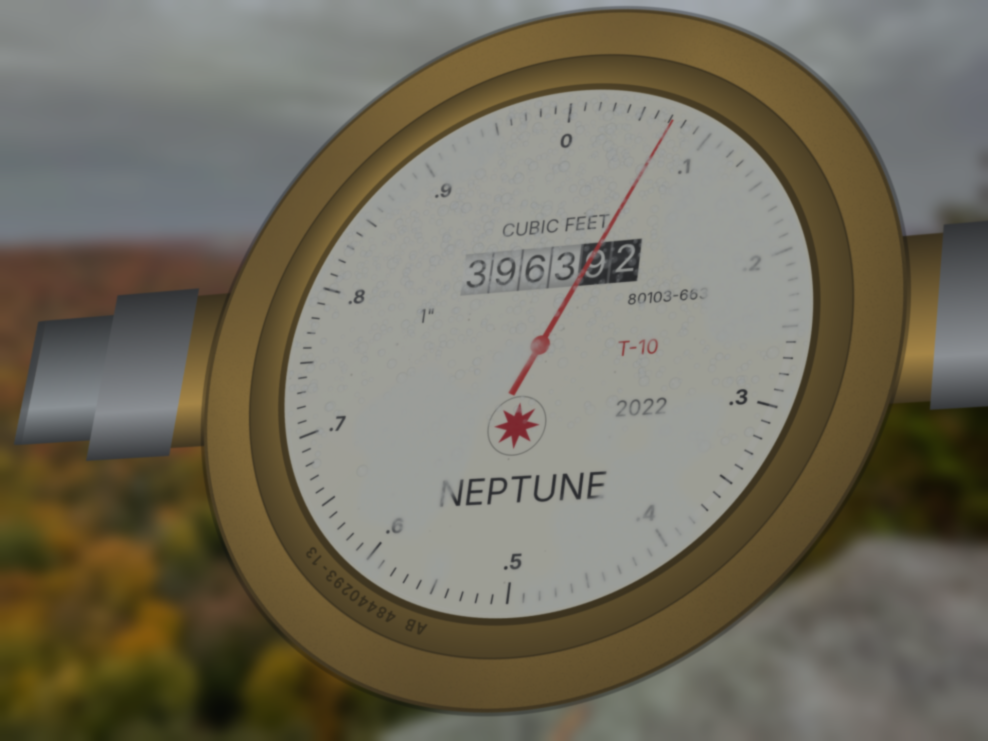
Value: 396392.07 ft³
